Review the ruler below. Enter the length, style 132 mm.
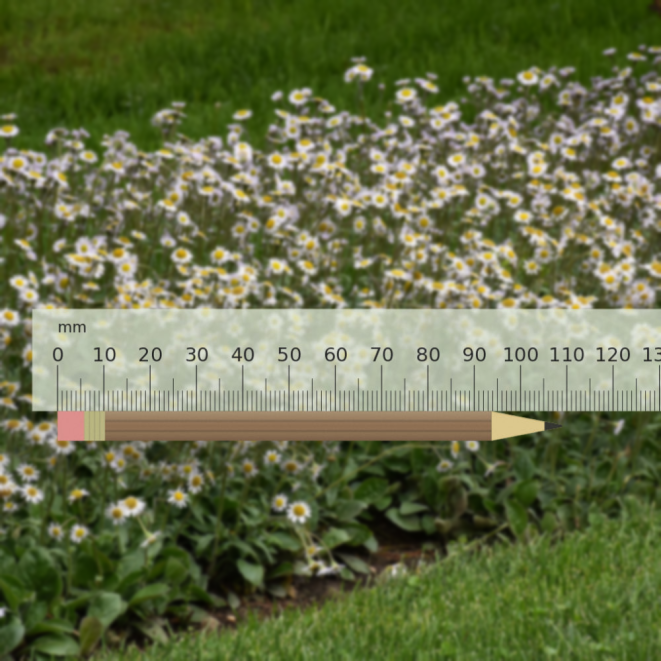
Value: 109 mm
